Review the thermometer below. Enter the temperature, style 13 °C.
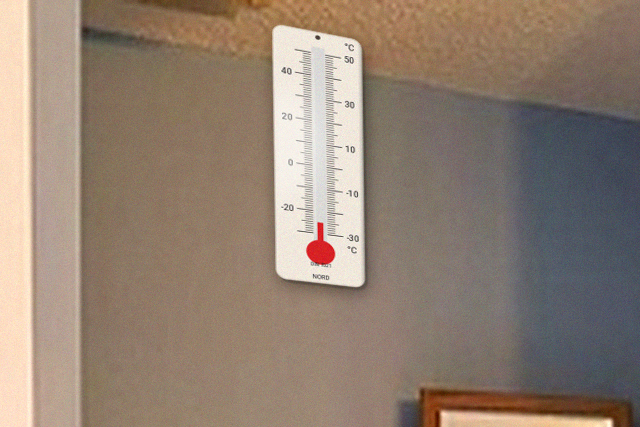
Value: -25 °C
